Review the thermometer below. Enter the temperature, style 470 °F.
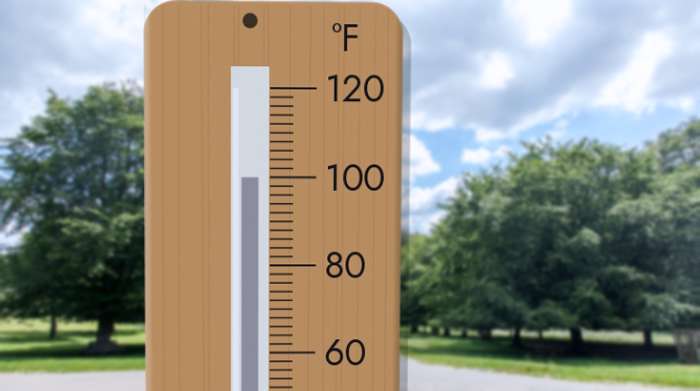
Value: 100 °F
